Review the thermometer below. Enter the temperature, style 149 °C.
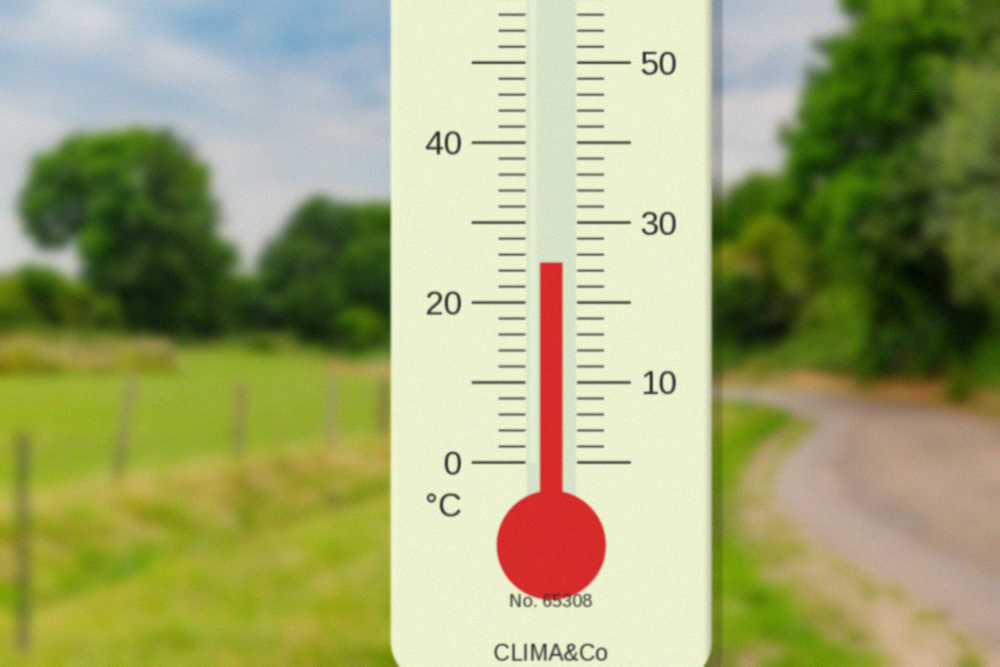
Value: 25 °C
